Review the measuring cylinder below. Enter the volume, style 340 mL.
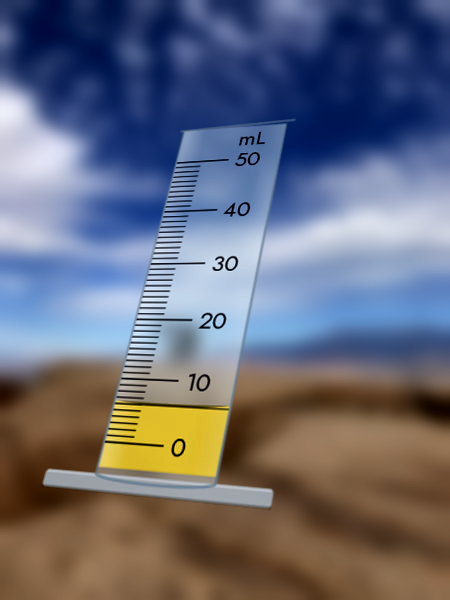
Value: 6 mL
